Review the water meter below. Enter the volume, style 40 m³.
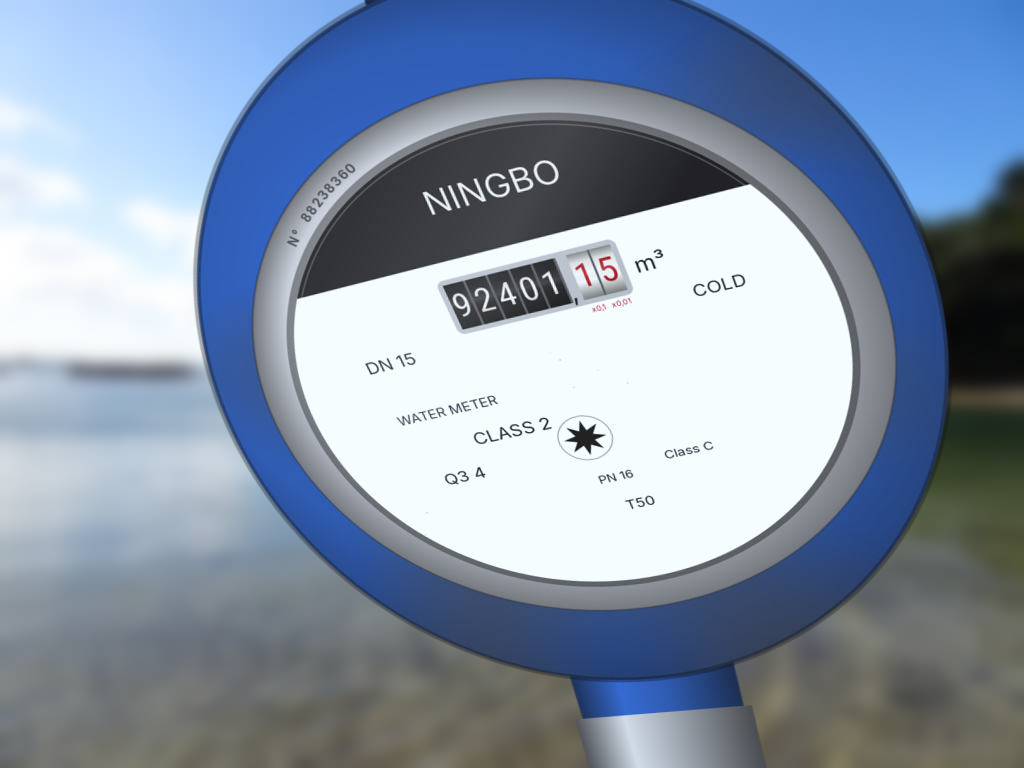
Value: 92401.15 m³
